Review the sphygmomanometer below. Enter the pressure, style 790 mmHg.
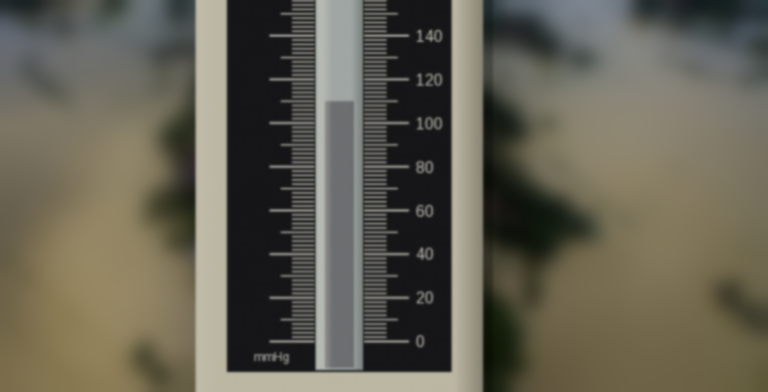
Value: 110 mmHg
